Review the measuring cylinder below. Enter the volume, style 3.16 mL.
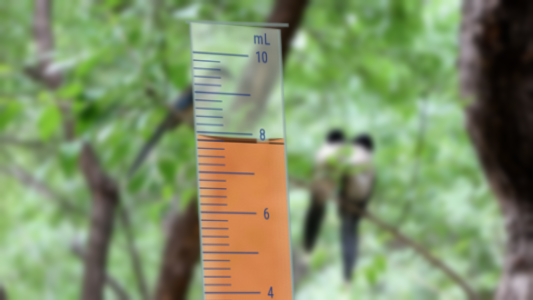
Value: 7.8 mL
